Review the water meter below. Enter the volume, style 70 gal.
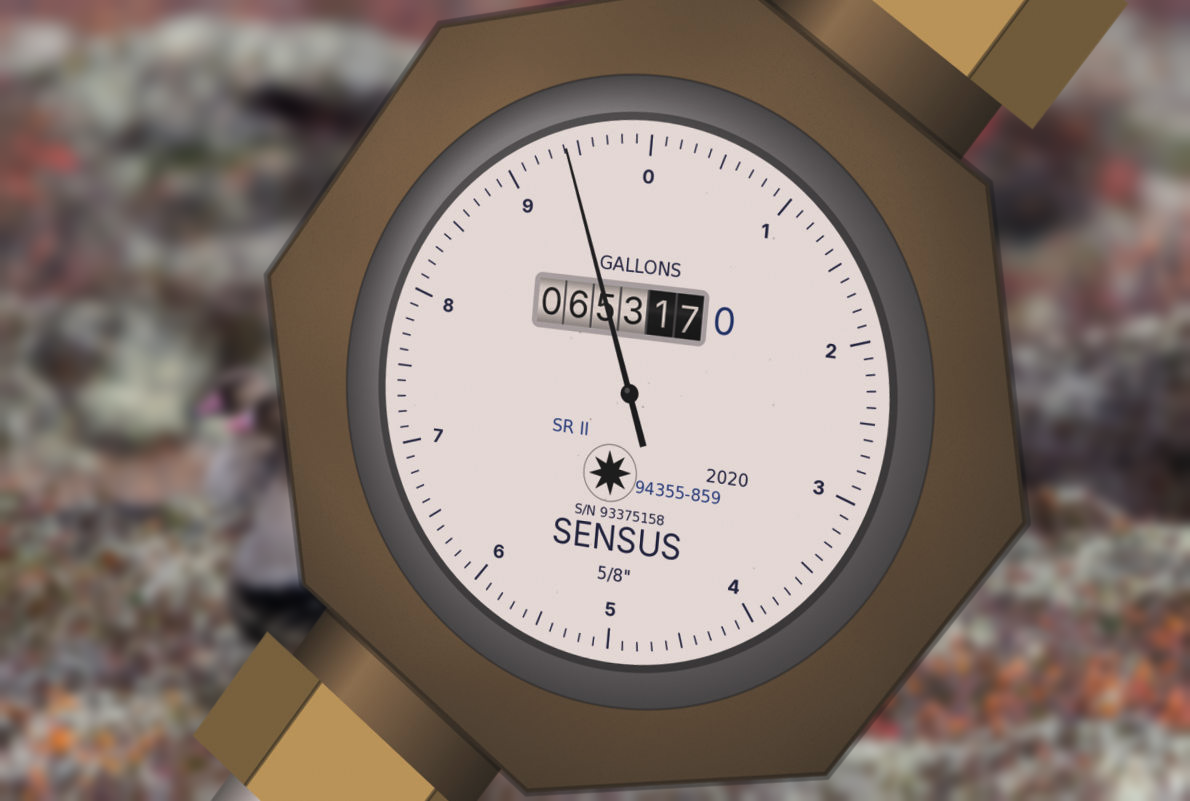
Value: 653169.4 gal
